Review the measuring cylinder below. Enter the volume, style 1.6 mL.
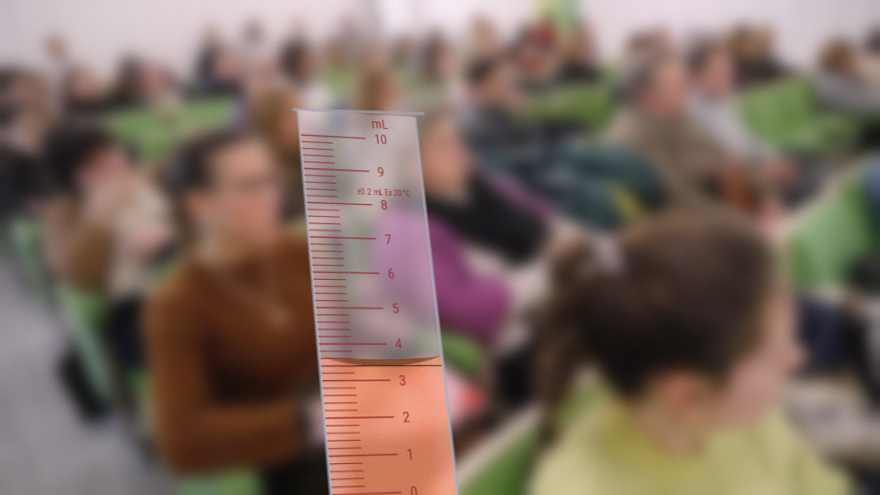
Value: 3.4 mL
